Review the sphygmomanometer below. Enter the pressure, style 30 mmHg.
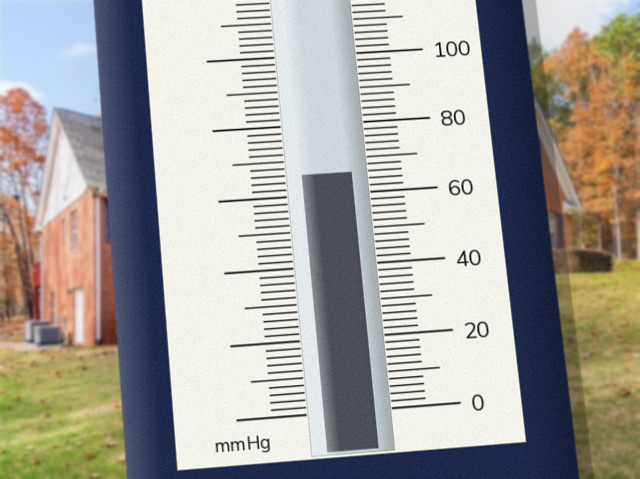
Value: 66 mmHg
